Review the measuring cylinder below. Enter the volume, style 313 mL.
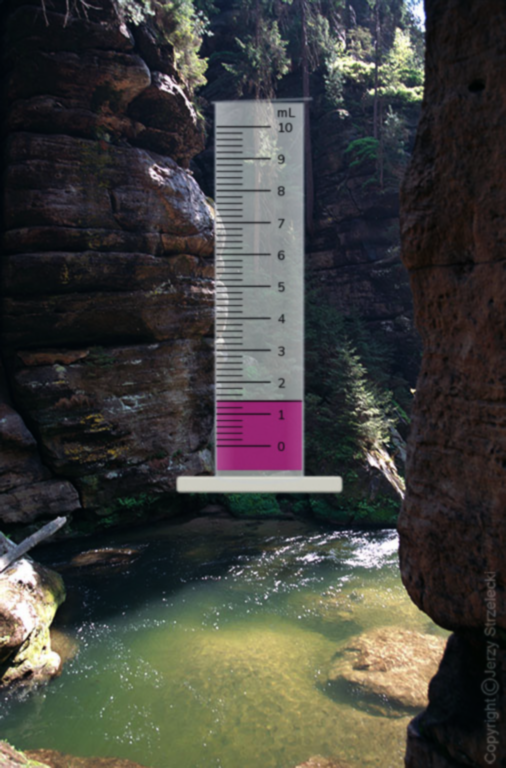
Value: 1.4 mL
